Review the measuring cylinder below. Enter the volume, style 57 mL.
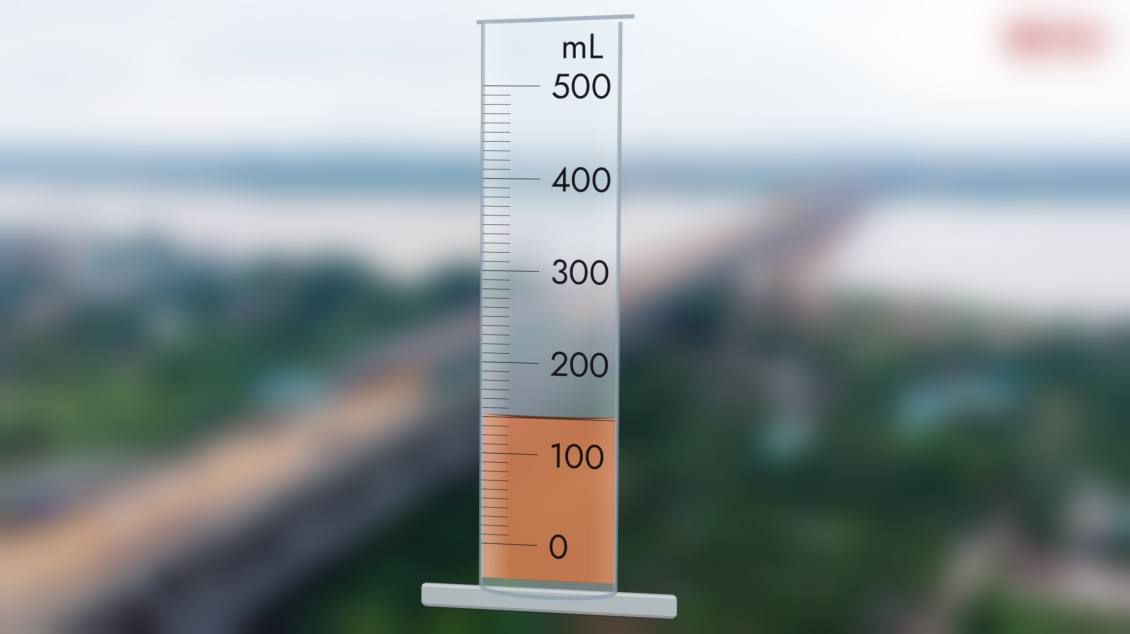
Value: 140 mL
